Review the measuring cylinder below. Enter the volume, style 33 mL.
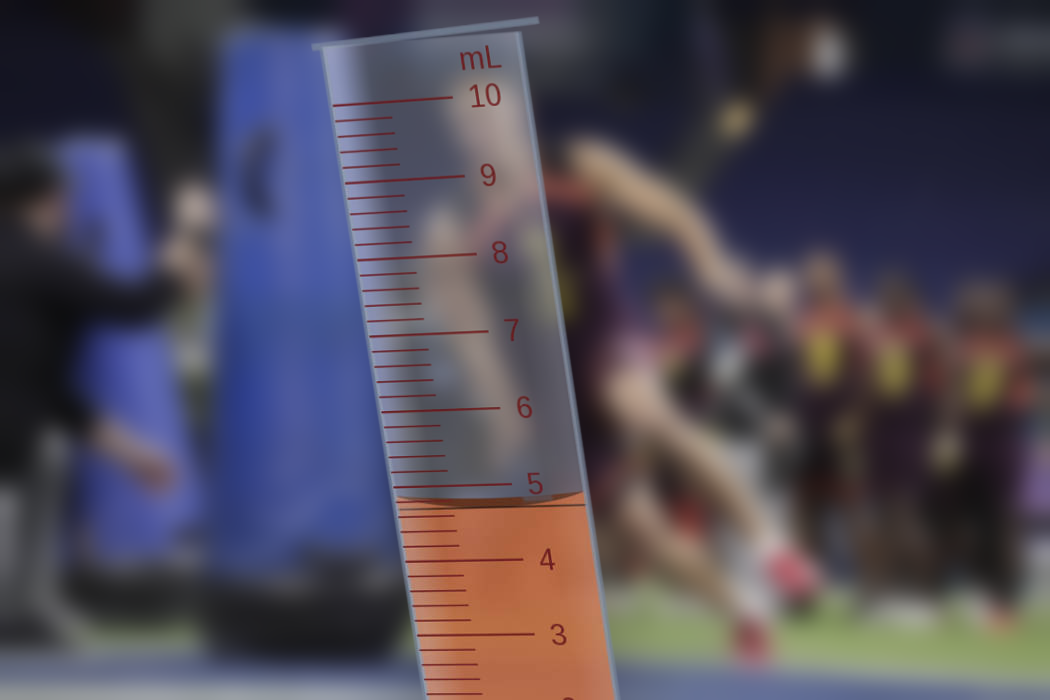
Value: 4.7 mL
